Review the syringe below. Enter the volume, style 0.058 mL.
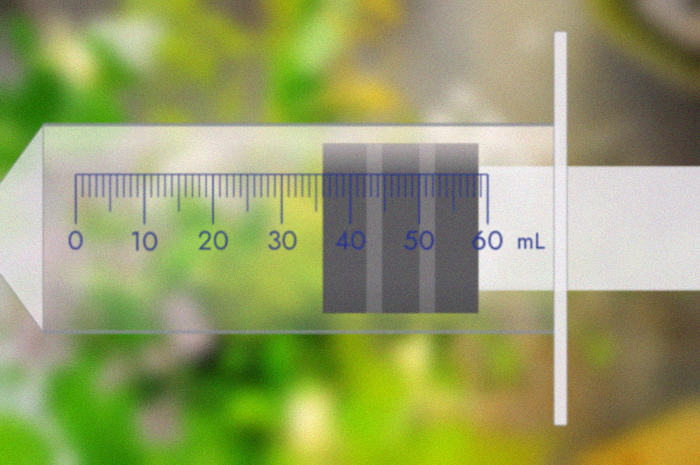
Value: 36 mL
